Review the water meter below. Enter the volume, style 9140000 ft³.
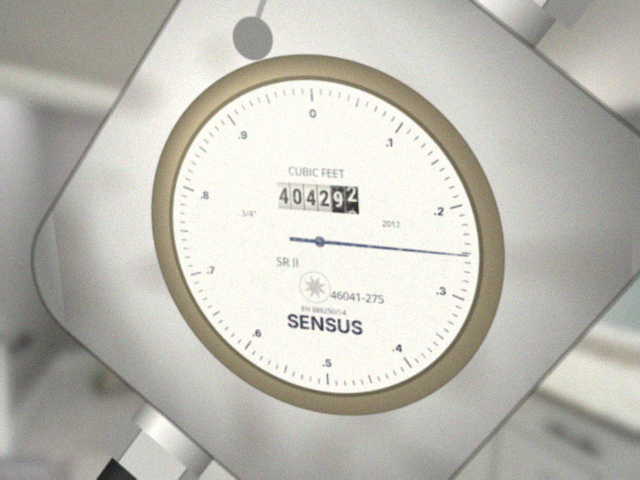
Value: 404292.25 ft³
